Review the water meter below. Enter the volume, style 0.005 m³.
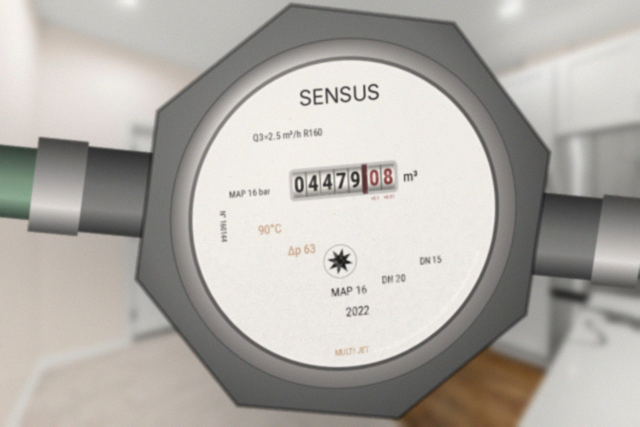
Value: 4479.08 m³
